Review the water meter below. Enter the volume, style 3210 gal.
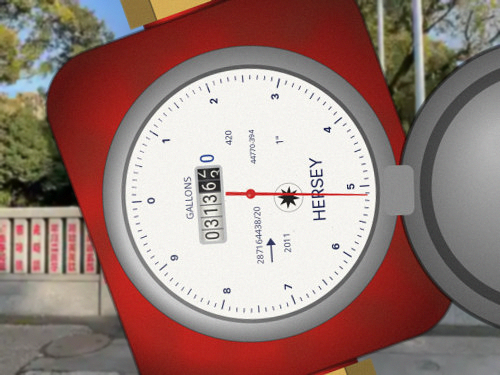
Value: 313625.1 gal
